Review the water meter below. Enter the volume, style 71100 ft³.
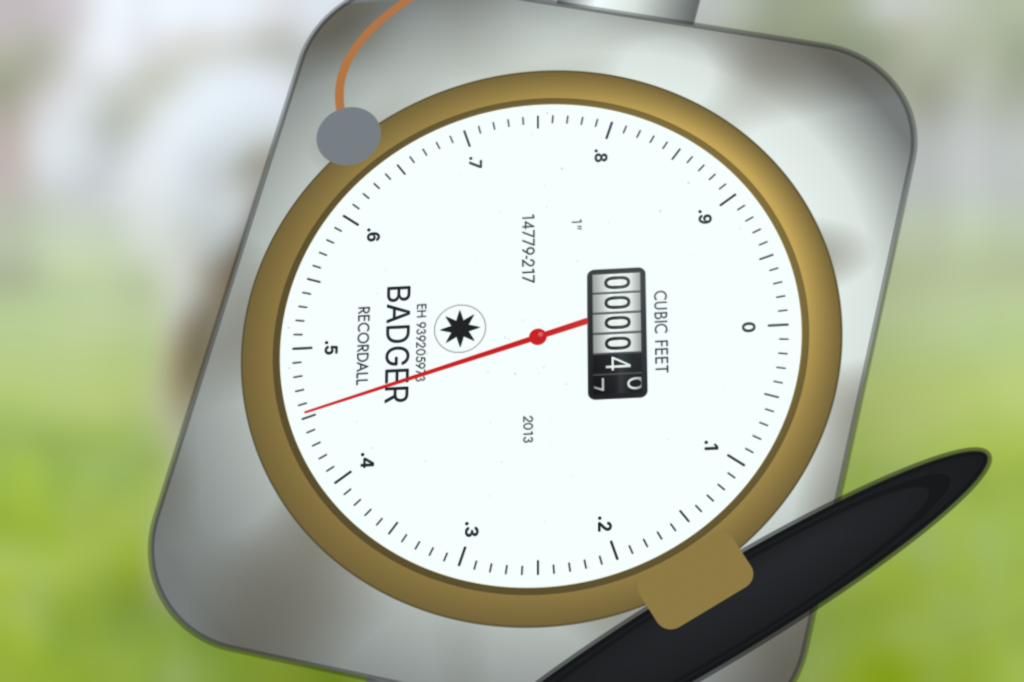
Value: 46.45 ft³
